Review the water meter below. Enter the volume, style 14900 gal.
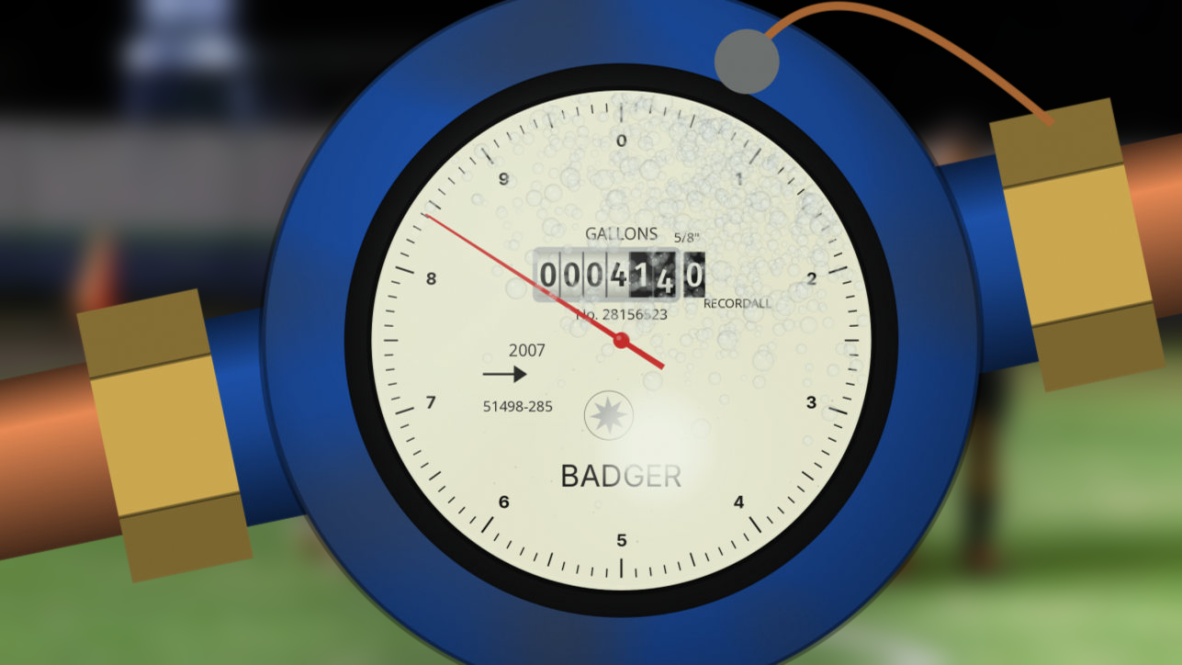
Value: 4138.4 gal
